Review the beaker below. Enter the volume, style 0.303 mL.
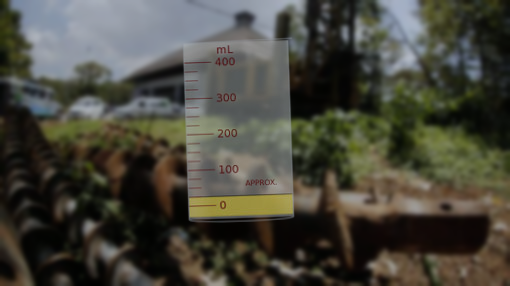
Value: 25 mL
